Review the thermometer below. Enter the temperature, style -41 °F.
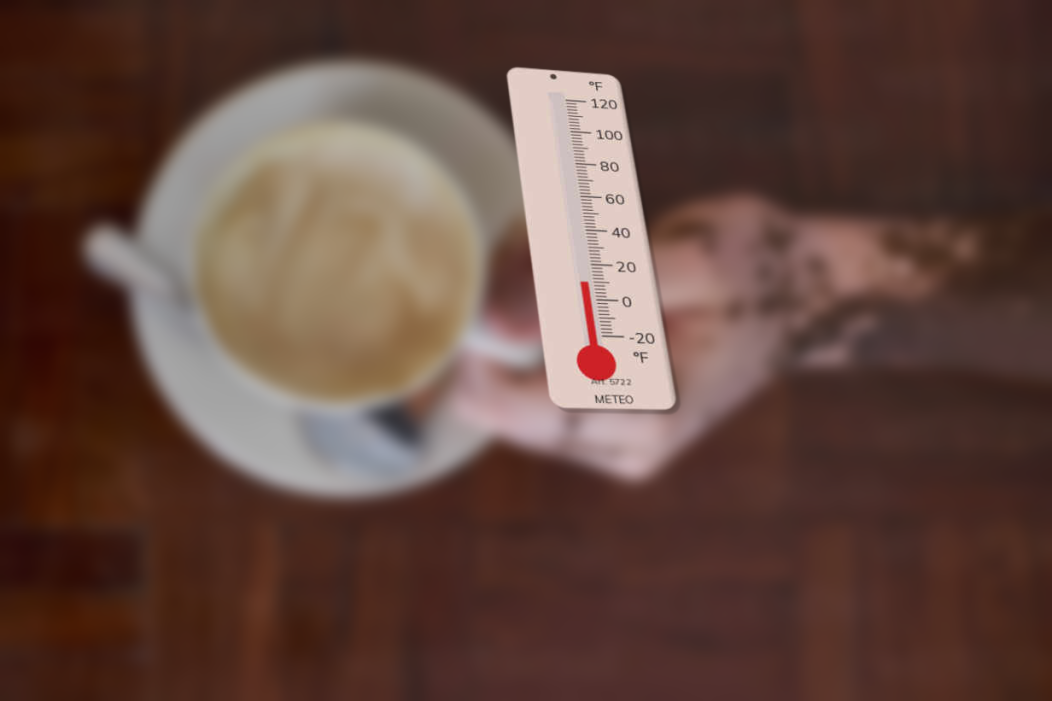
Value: 10 °F
